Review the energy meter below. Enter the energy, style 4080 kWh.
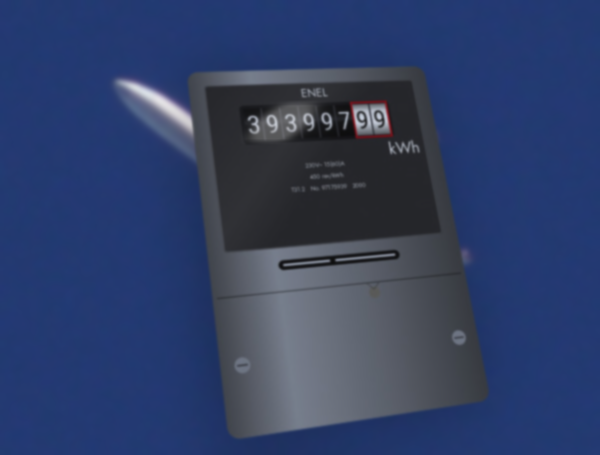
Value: 393997.99 kWh
